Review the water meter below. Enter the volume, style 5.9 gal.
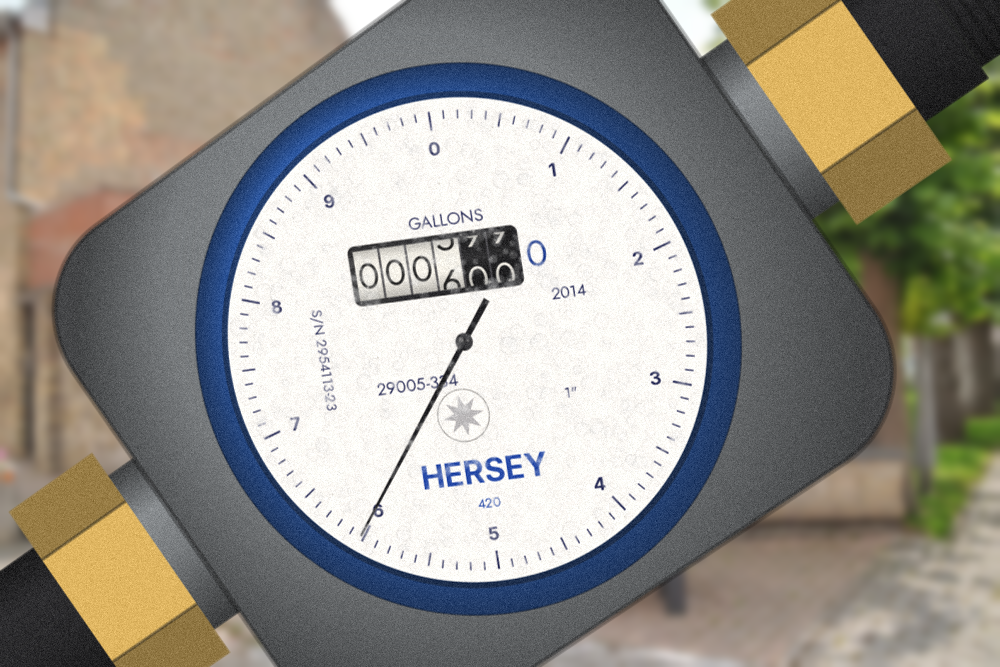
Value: 5996.0 gal
